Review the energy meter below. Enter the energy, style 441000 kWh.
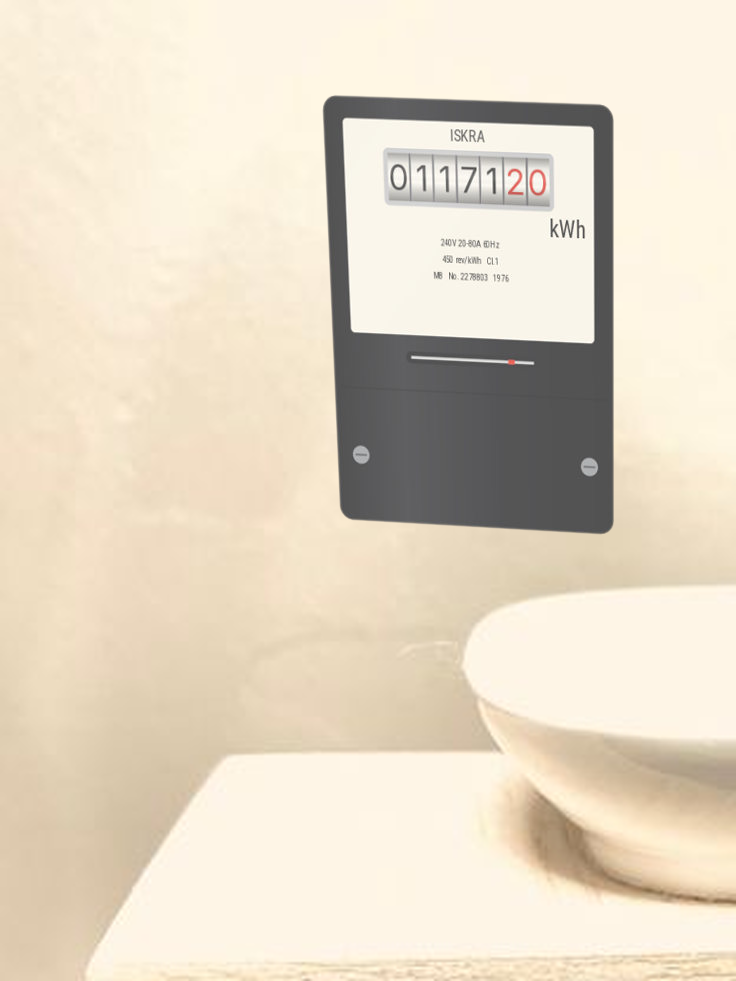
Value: 1171.20 kWh
